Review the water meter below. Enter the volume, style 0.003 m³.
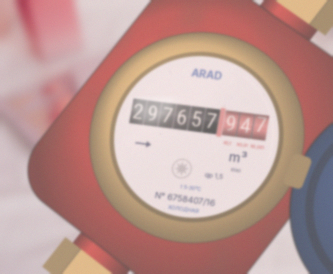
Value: 297657.947 m³
